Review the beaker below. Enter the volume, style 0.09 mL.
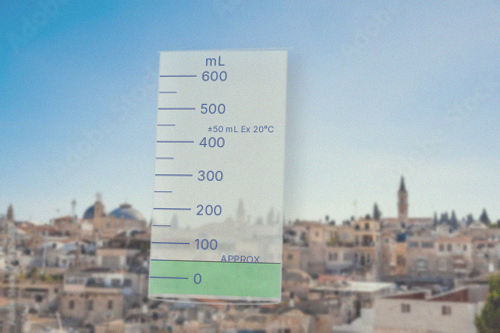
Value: 50 mL
